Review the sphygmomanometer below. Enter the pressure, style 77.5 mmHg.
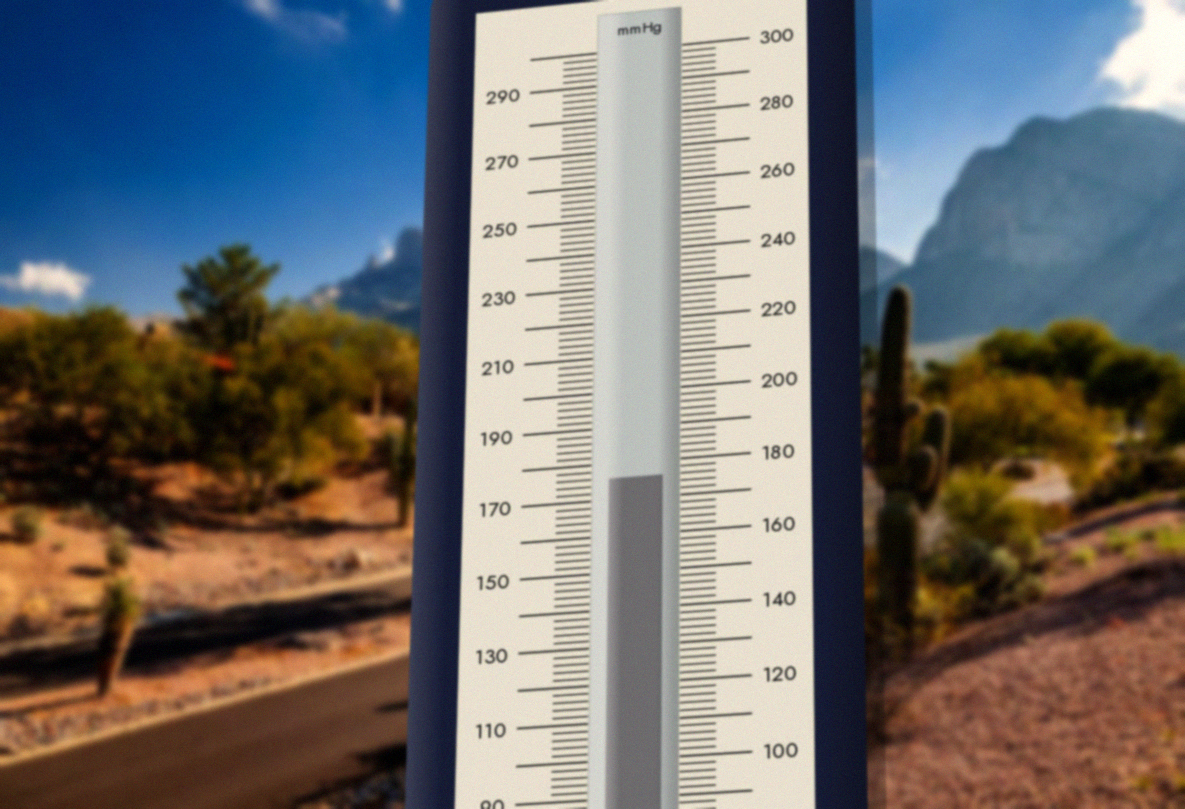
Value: 176 mmHg
